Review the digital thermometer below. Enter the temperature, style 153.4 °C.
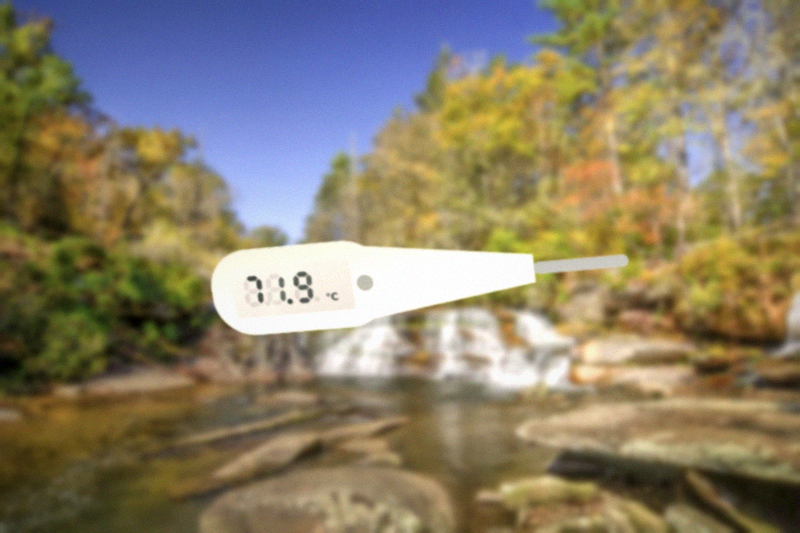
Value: 71.9 °C
